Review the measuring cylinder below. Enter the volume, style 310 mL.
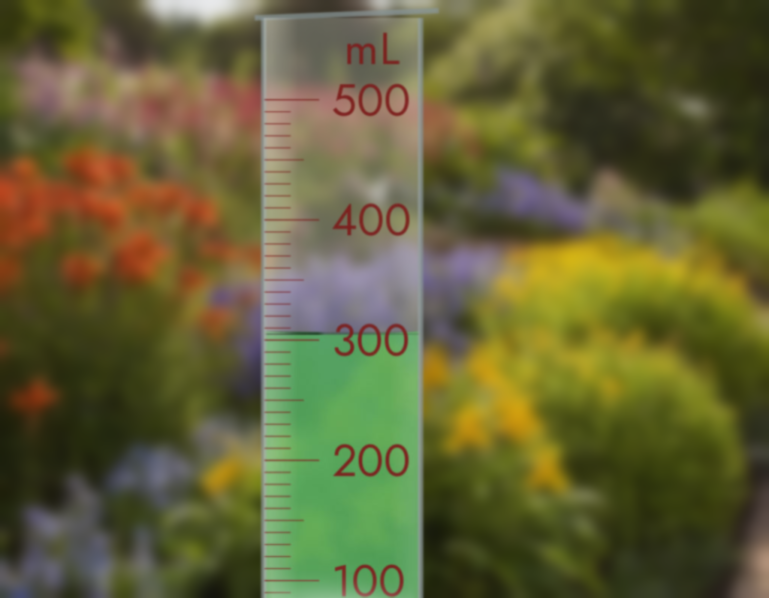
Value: 305 mL
